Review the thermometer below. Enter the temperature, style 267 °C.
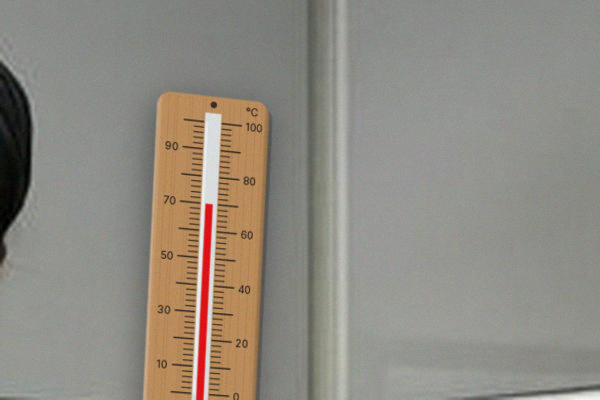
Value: 70 °C
